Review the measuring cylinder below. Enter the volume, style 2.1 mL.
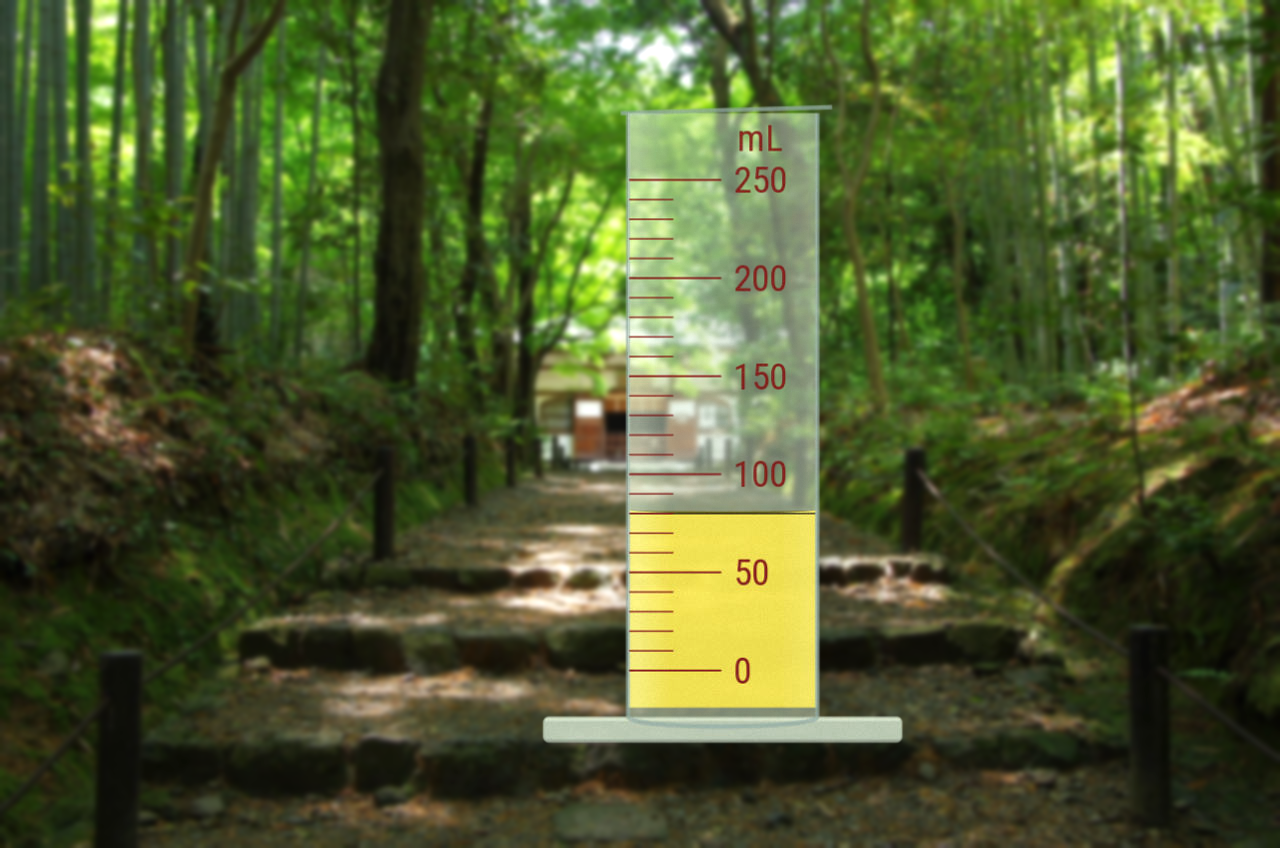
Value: 80 mL
